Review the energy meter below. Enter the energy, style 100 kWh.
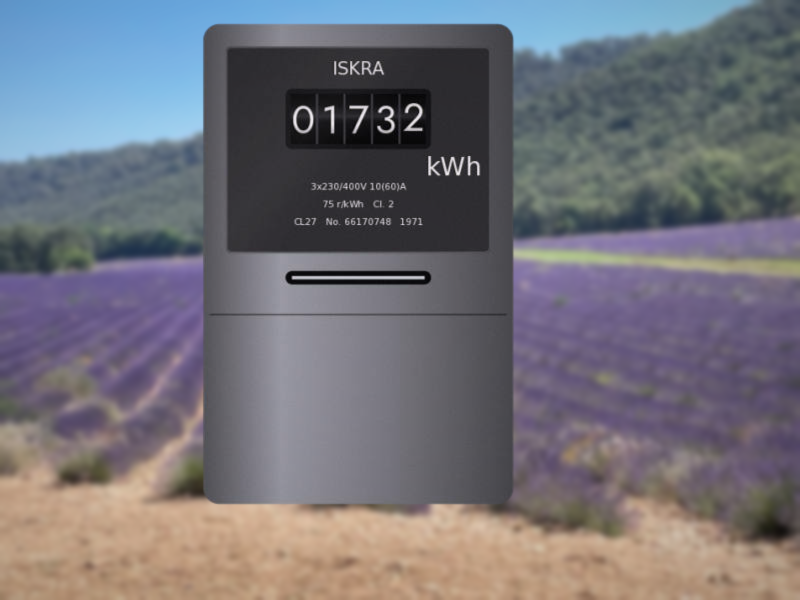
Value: 1732 kWh
